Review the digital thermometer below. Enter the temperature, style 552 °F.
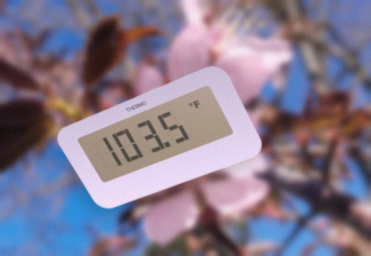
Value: 103.5 °F
